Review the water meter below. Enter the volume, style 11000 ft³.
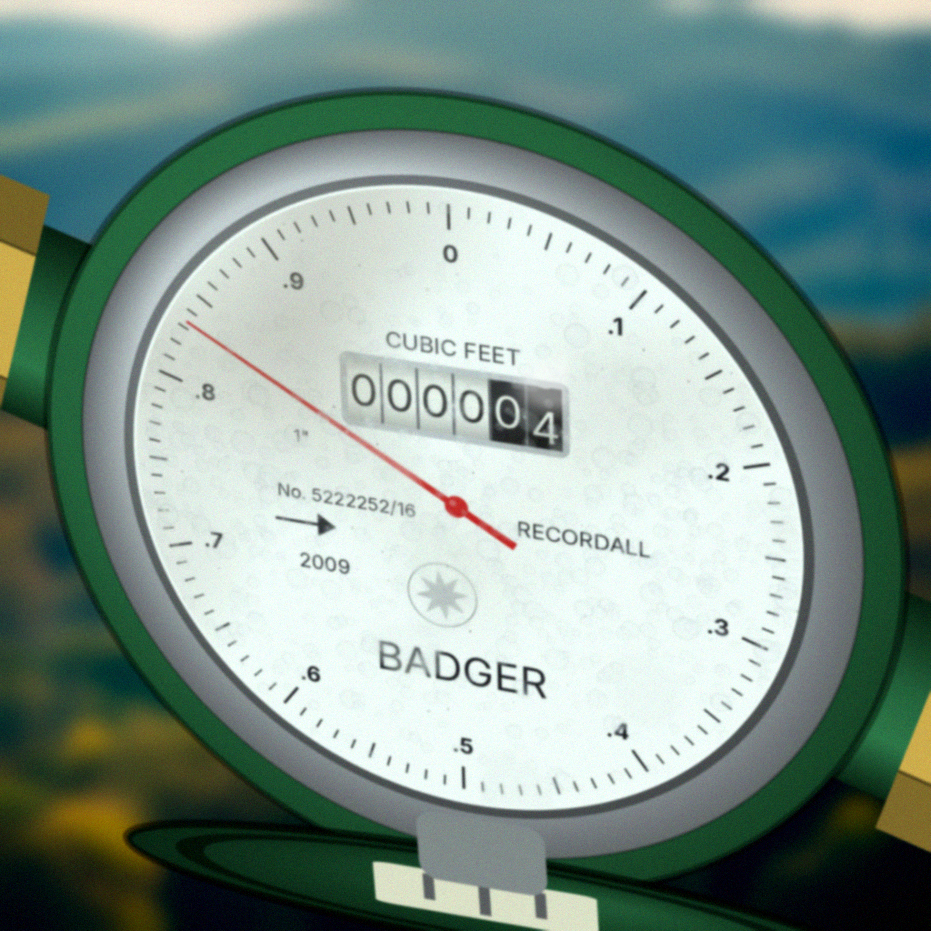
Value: 3.83 ft³
